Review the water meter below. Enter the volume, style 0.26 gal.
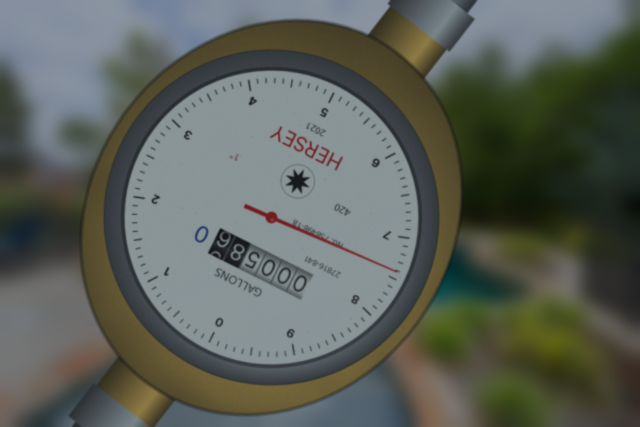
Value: 5857.4 gal
